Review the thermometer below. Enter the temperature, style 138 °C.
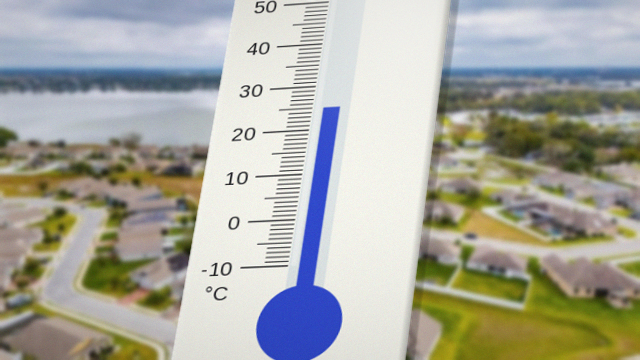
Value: 25 °C
